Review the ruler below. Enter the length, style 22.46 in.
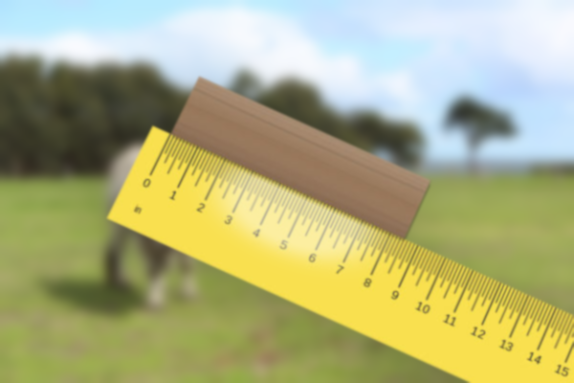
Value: 8.5 in
